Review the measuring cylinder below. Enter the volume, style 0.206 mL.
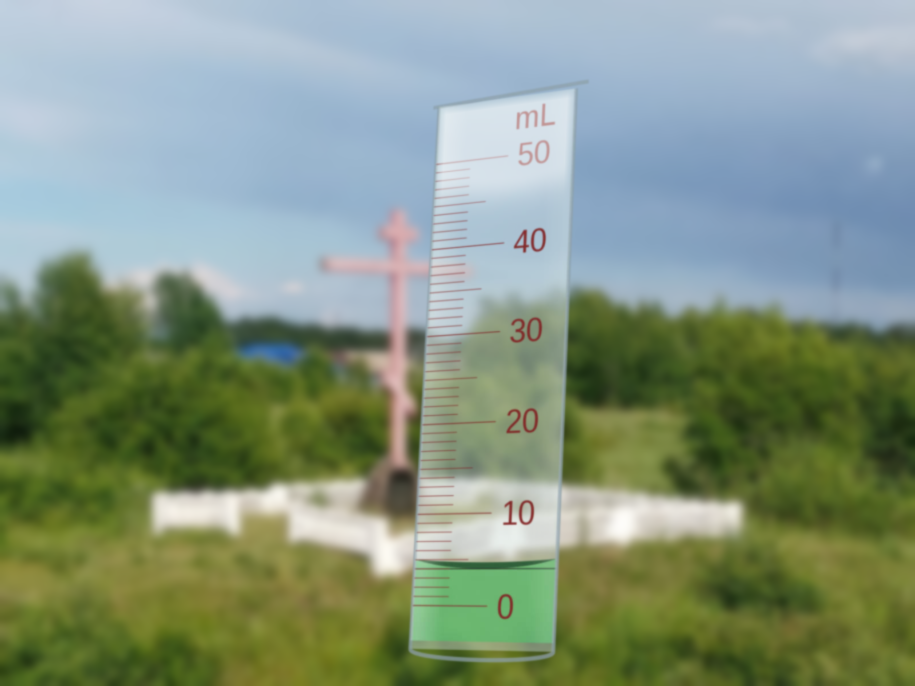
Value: 4 mL
